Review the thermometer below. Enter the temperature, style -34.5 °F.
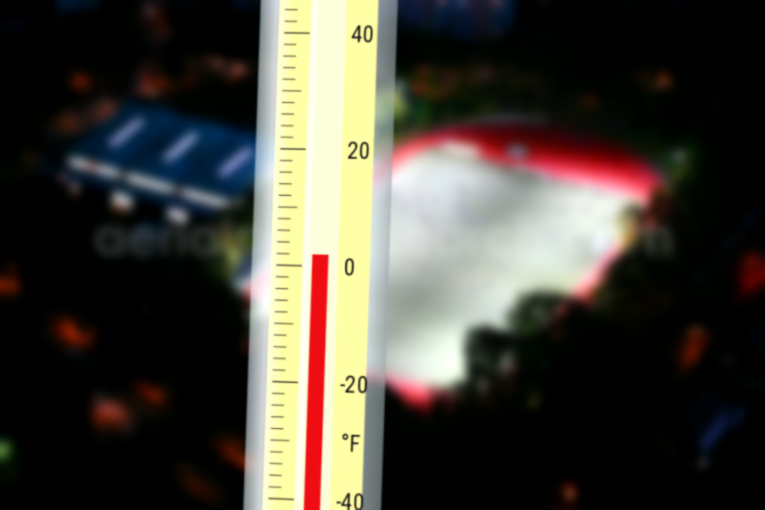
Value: 2 °F
